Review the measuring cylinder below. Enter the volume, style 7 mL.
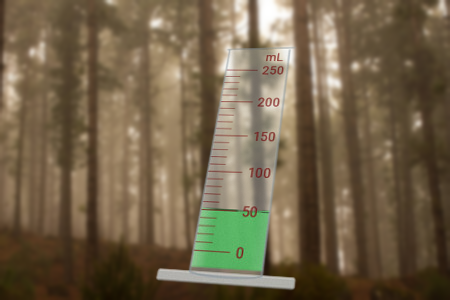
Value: 50 mL
